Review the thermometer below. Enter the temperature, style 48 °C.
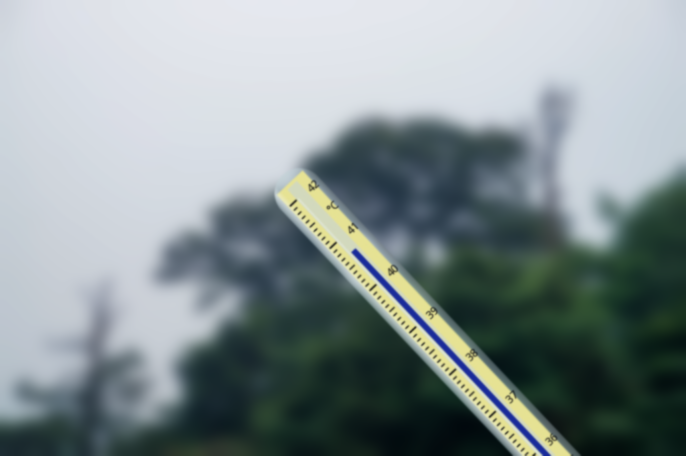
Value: 40.7 °C
